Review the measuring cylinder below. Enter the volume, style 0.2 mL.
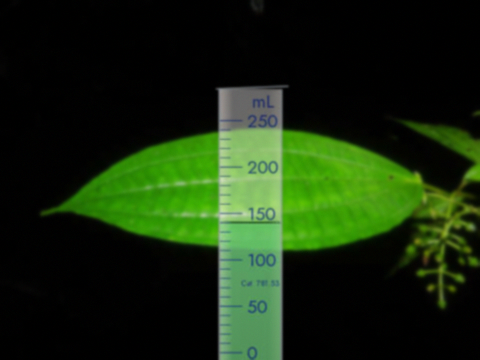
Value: 140 mL
